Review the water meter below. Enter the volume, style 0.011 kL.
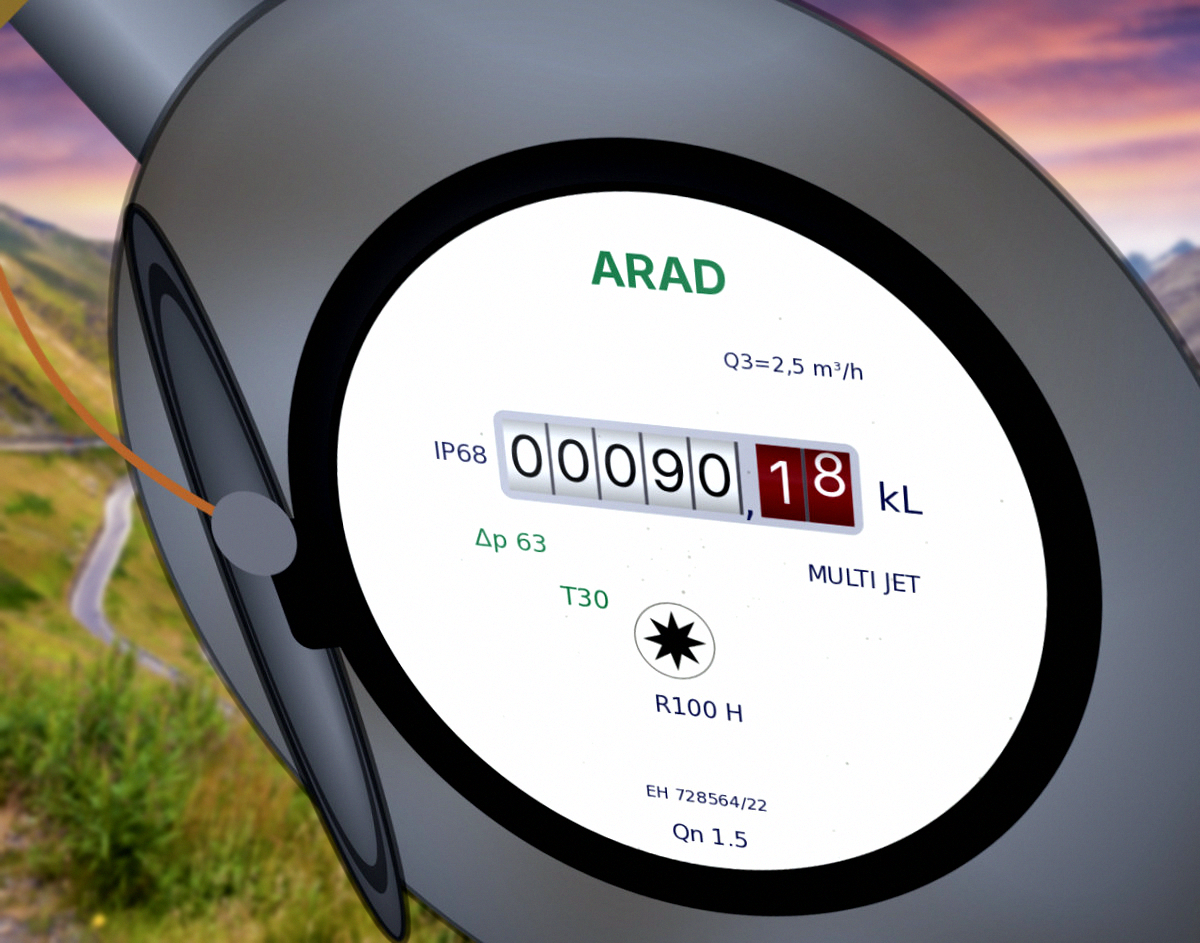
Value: 90.18 kL
